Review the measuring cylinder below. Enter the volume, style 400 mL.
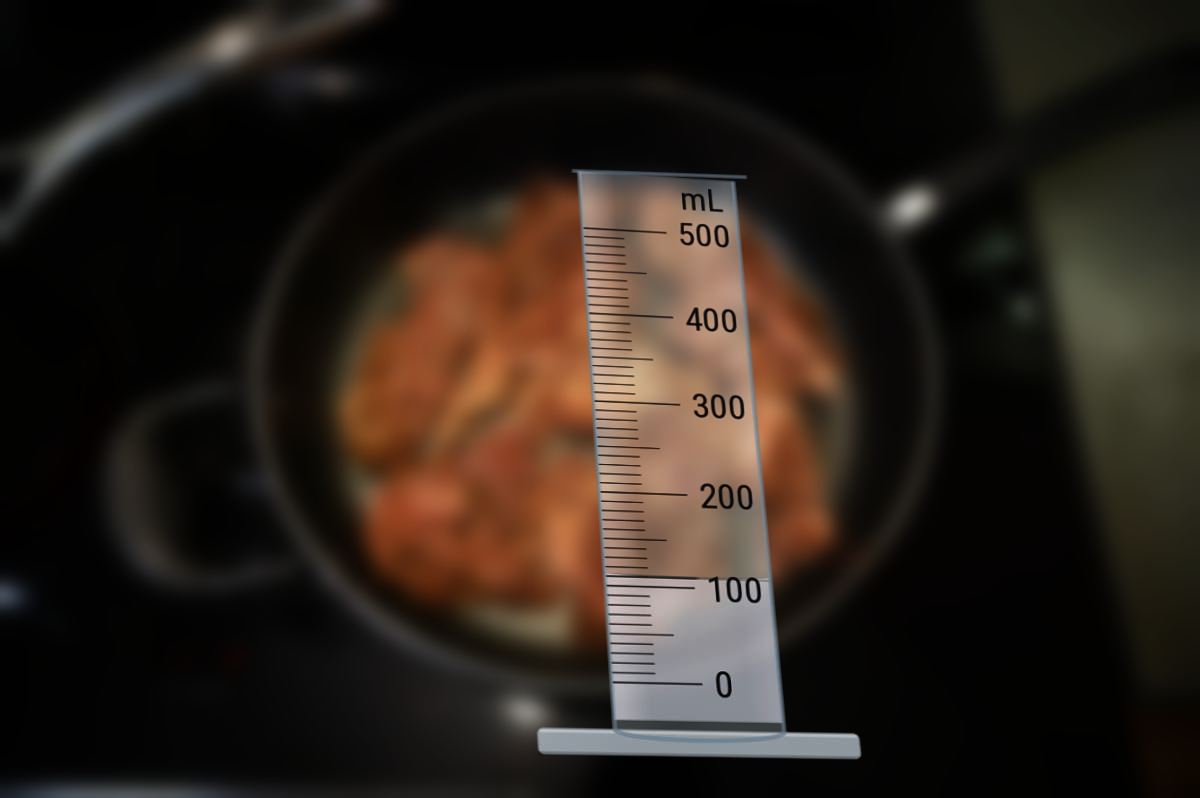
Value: 110 mL
